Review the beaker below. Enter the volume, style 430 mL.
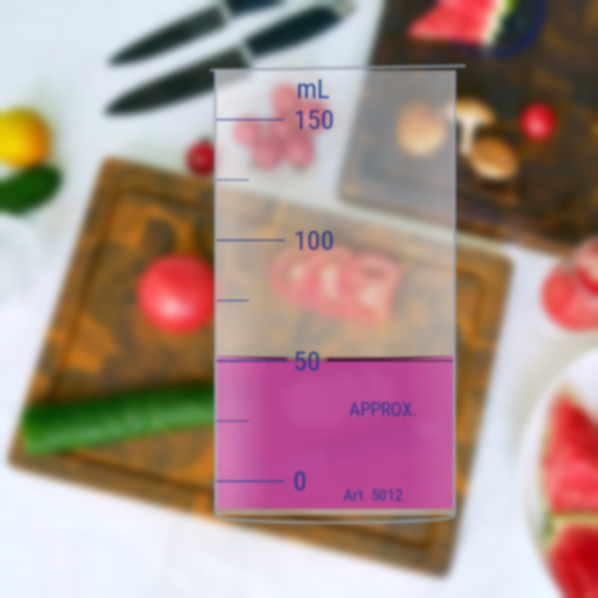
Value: 50 mL
